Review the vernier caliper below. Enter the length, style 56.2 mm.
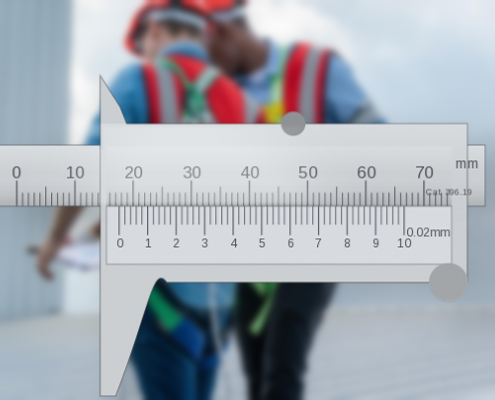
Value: 17.6 mm
